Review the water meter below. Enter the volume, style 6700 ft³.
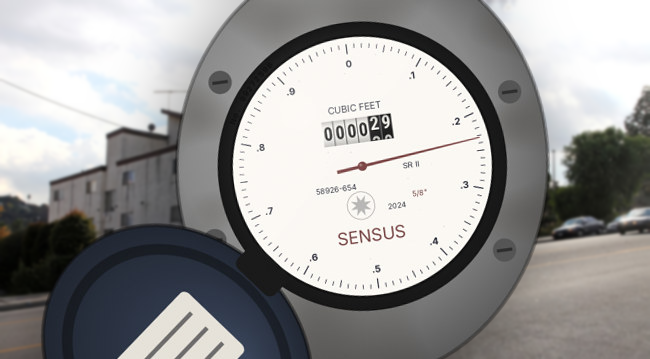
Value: 29.23 ft³
